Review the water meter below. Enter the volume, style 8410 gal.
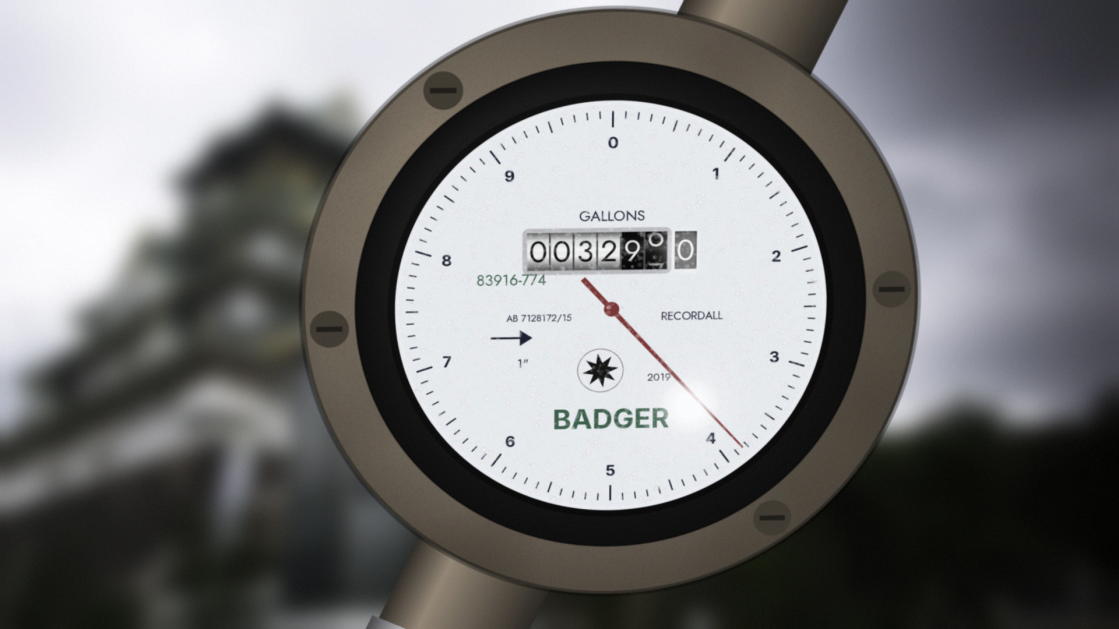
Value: 32963.8 gal
